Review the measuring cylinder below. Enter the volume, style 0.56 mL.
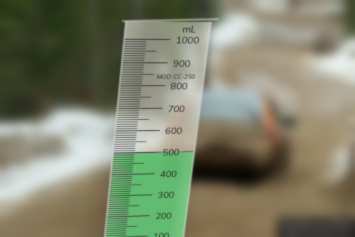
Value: 500 mL
